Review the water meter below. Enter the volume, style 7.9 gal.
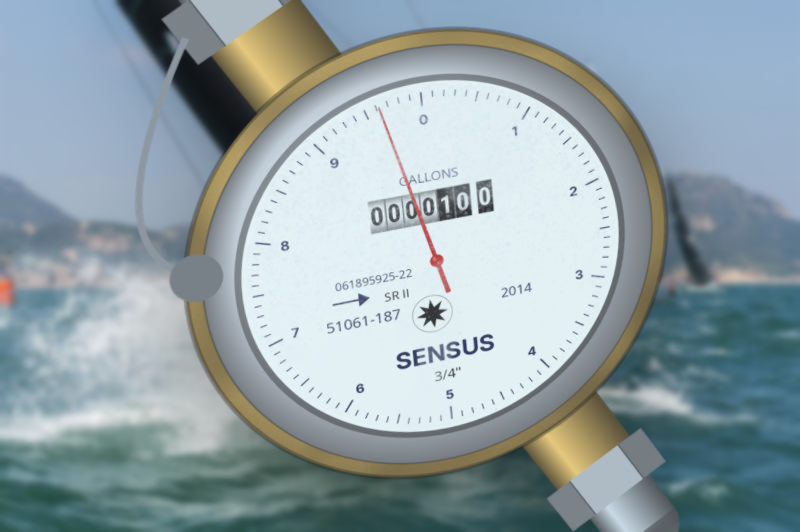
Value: 99.6 gal
